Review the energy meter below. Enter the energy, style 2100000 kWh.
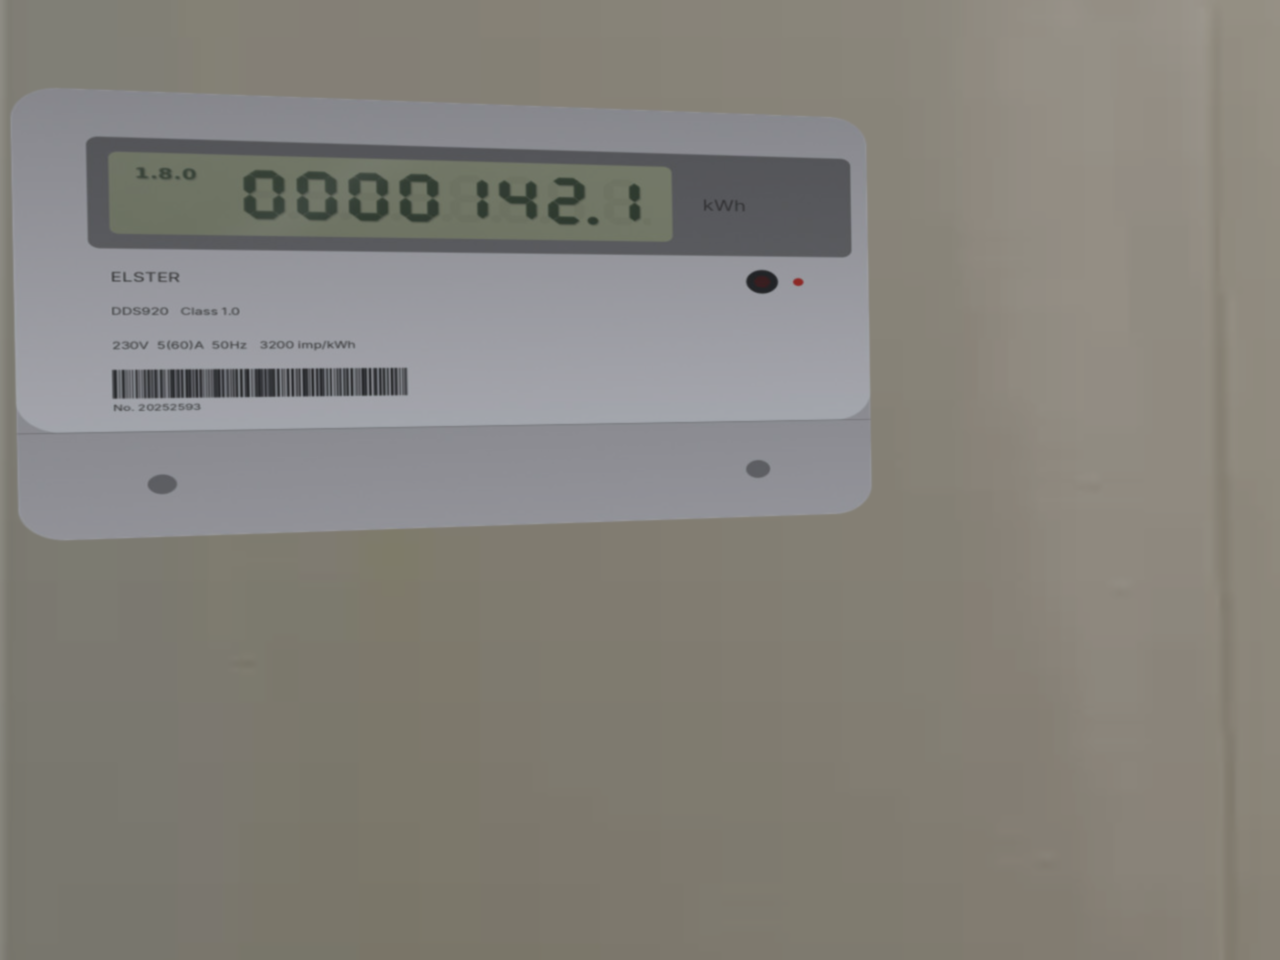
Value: 142.1 kWh
